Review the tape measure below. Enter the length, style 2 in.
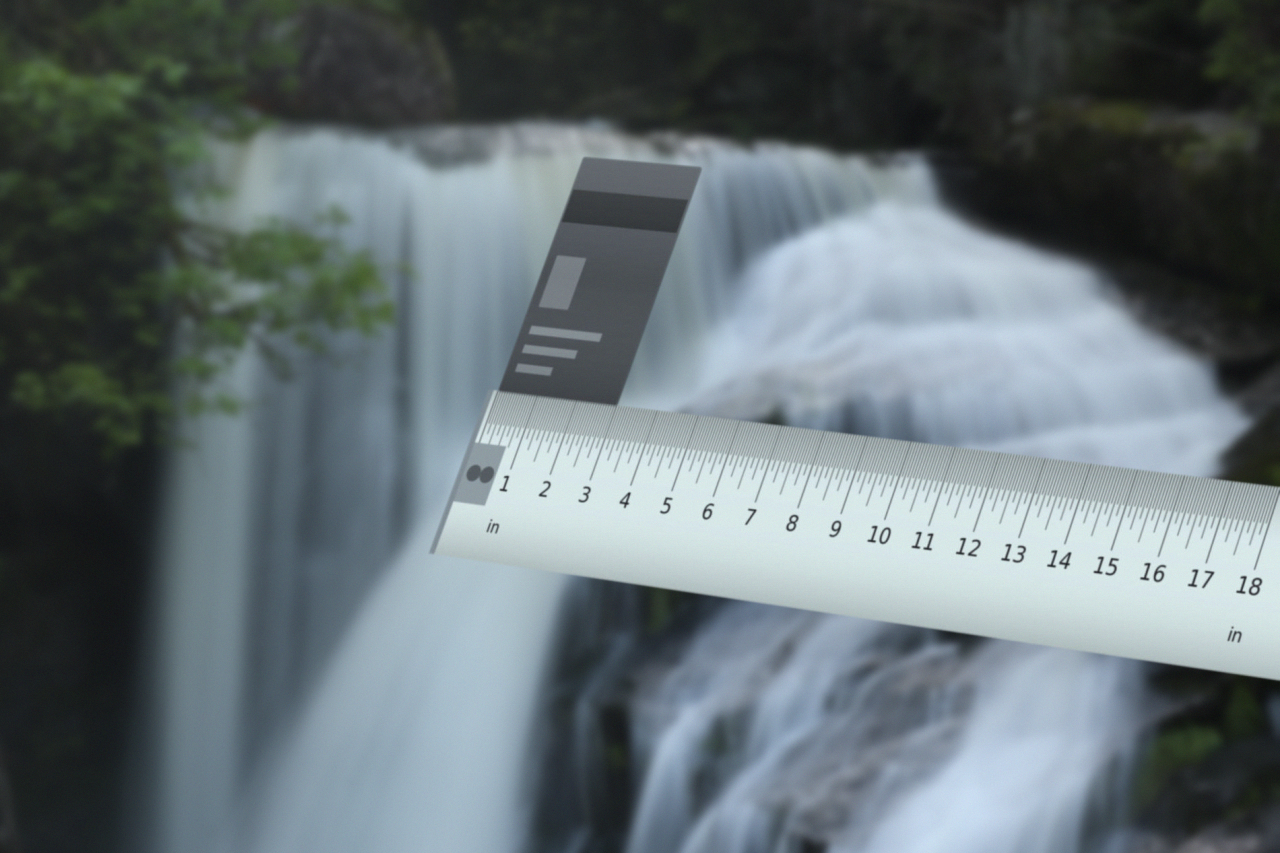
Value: 3 in
